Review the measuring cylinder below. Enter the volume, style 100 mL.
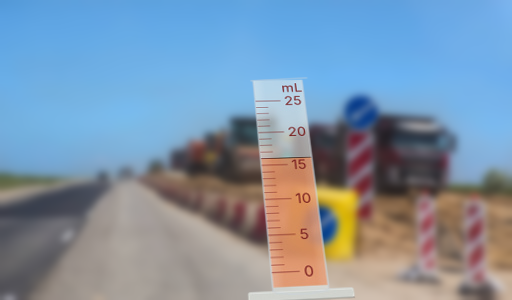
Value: 16 mL
